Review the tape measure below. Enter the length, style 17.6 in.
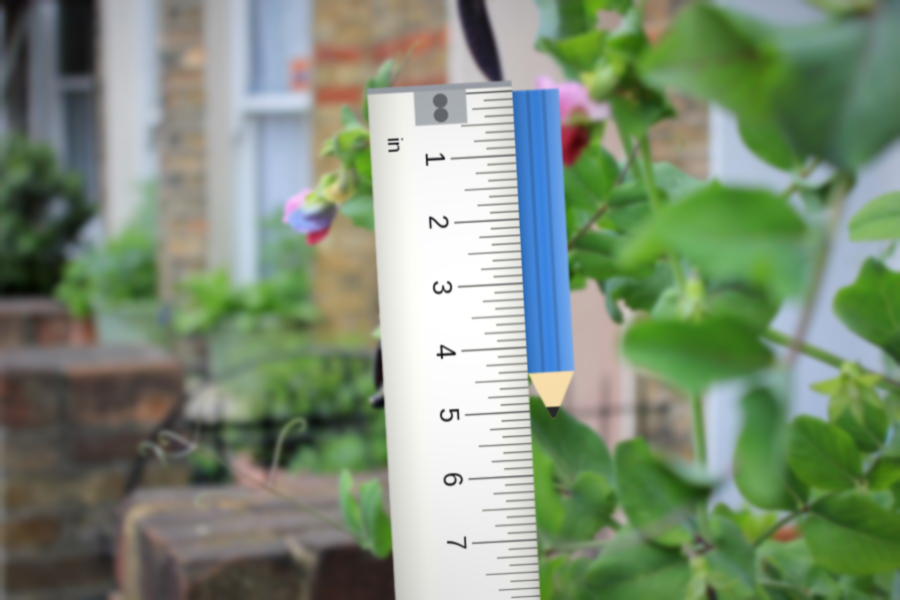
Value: 5.125 in
